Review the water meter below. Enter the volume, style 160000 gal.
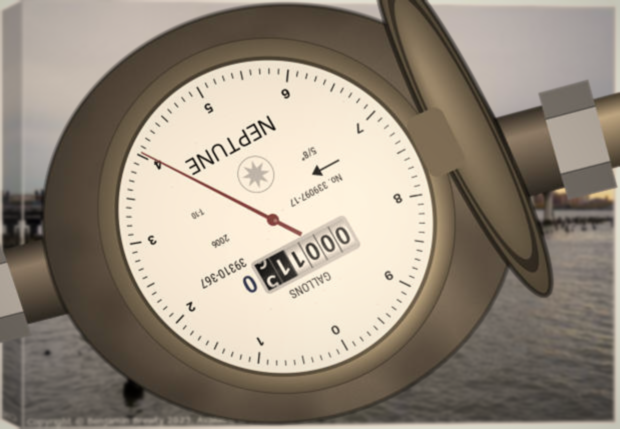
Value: 1154.0 gal
